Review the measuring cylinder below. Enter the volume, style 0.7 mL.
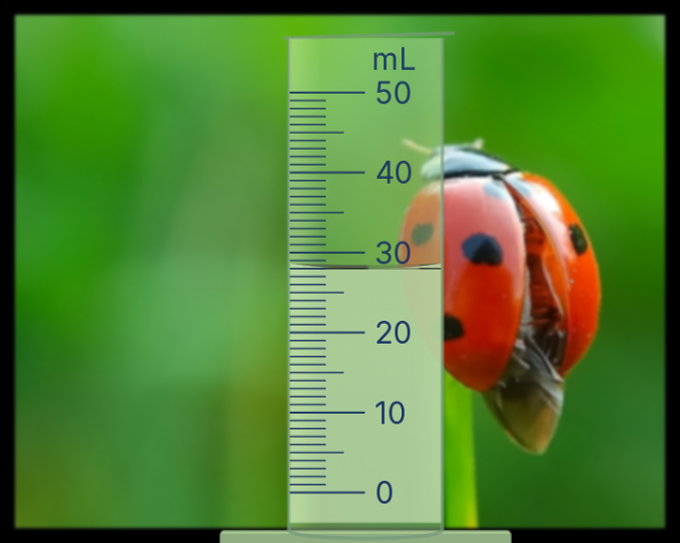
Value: 28 mL
